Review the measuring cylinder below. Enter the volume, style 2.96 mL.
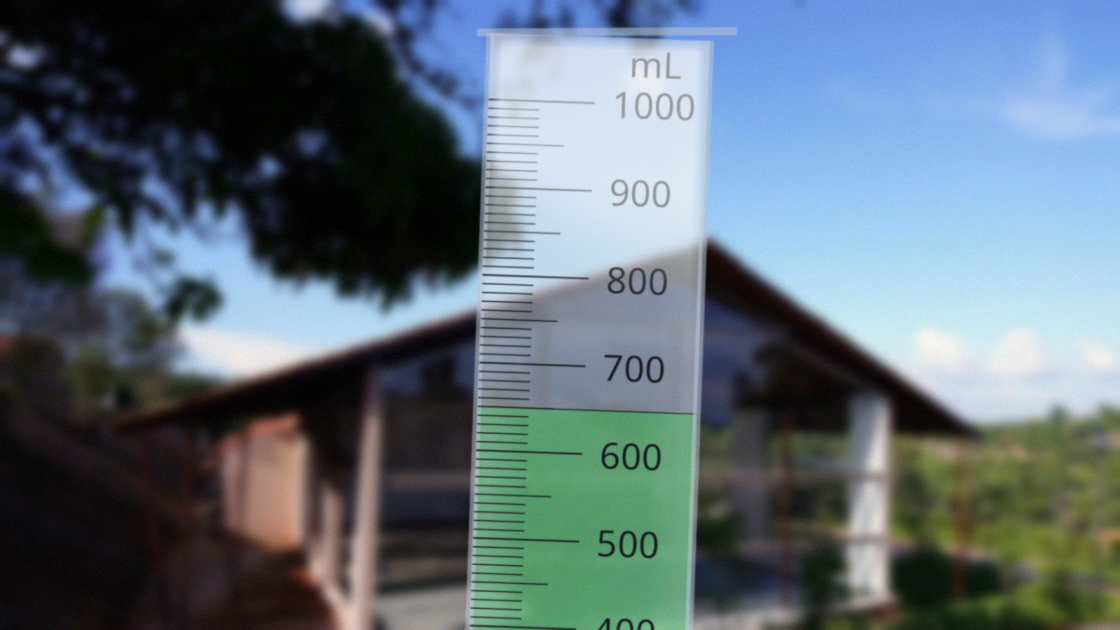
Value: 650 mL
